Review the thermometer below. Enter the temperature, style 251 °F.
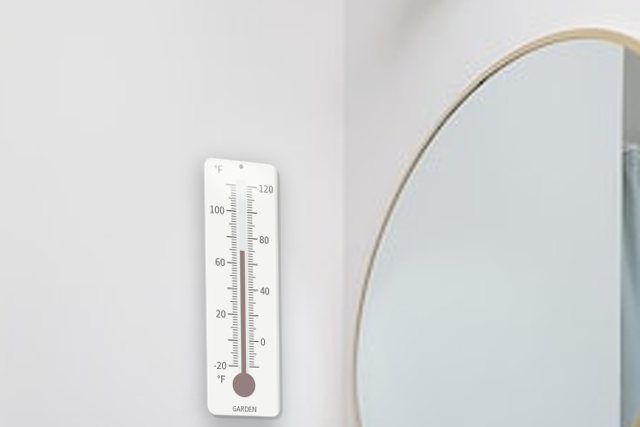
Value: 70 °F
